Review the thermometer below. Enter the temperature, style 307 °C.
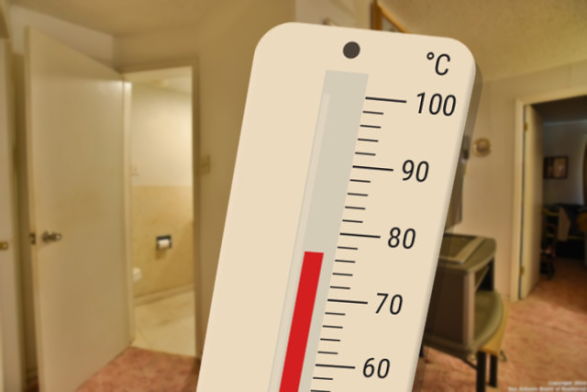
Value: 77 °C
